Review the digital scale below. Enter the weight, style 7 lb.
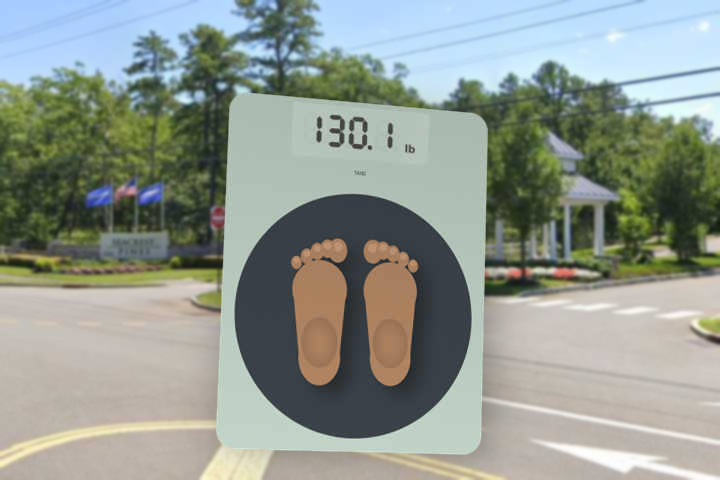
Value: 130.1 lb
